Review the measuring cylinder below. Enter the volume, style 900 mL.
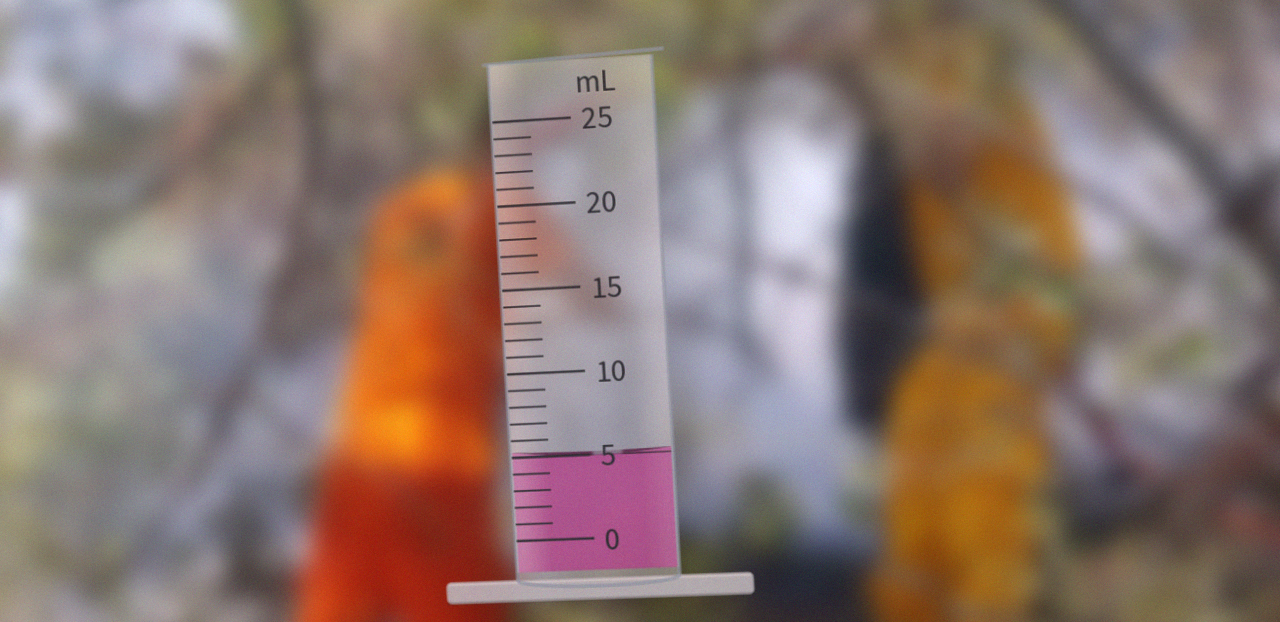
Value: 5 mL
